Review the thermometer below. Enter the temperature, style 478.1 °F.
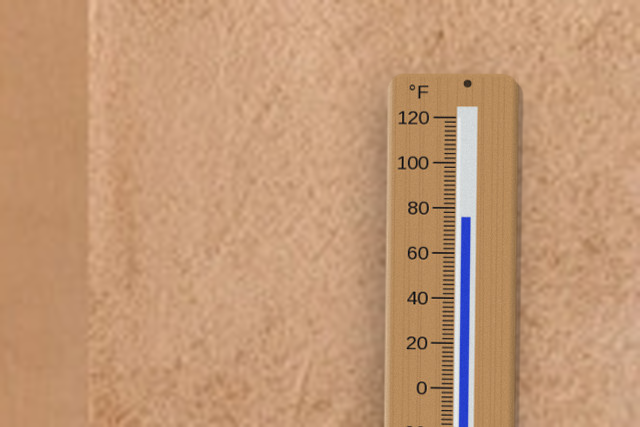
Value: 76 °F
